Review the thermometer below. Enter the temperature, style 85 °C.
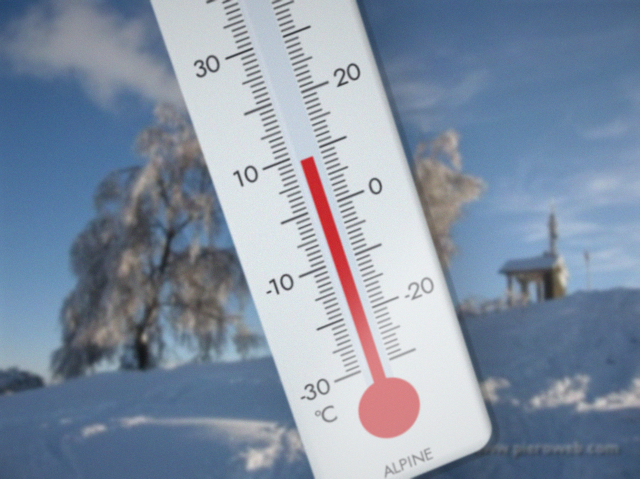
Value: 9 °C
